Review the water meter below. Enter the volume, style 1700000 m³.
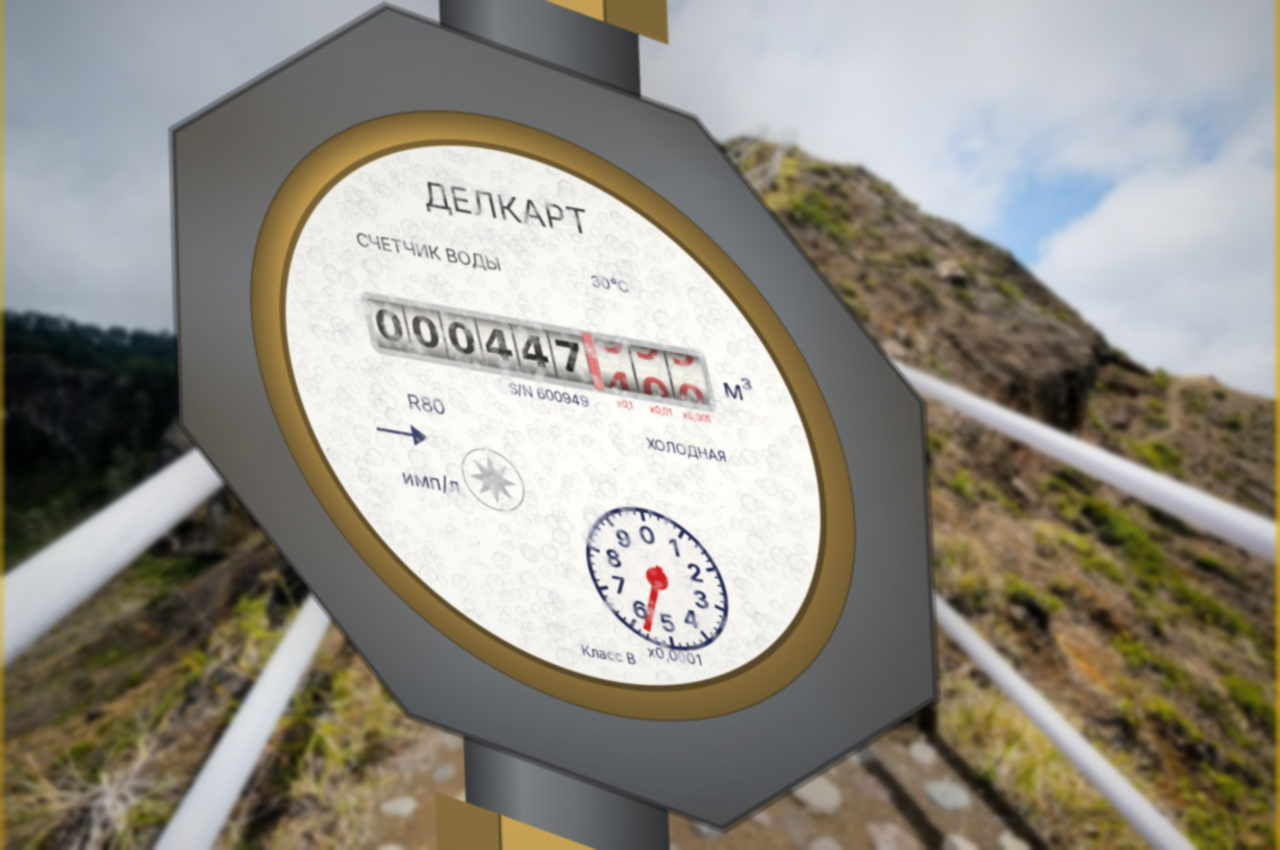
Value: 447.3995 m³
